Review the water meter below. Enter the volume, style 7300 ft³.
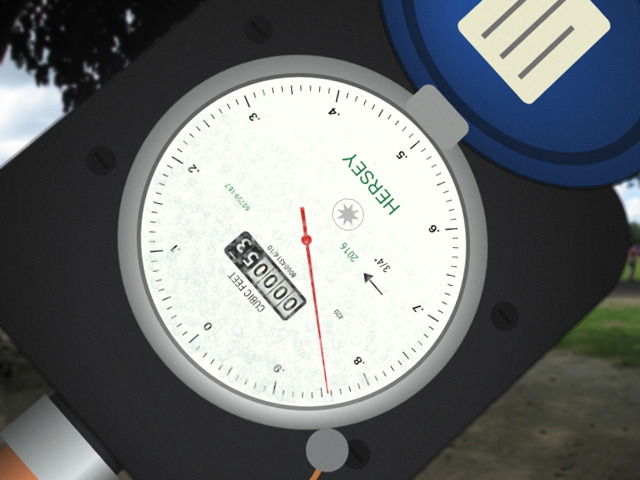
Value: 52.84 ft³
